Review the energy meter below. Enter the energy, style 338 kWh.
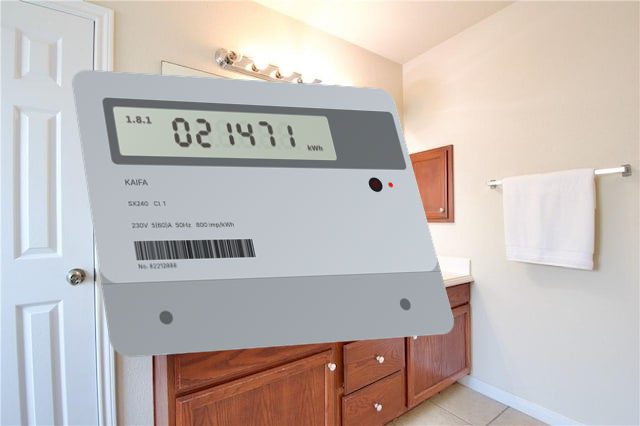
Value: 21471 kWh
